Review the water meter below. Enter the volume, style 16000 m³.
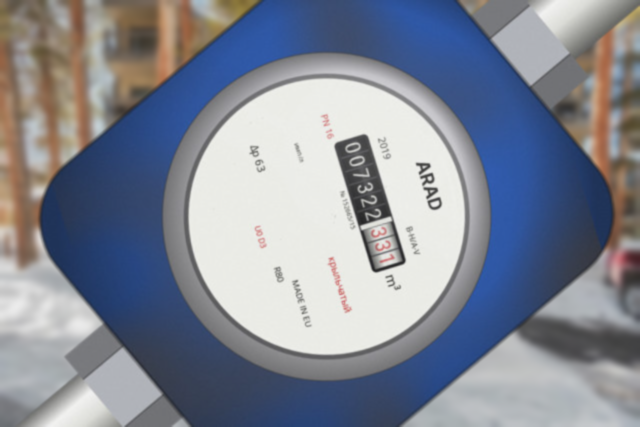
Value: 7322.331 m³
